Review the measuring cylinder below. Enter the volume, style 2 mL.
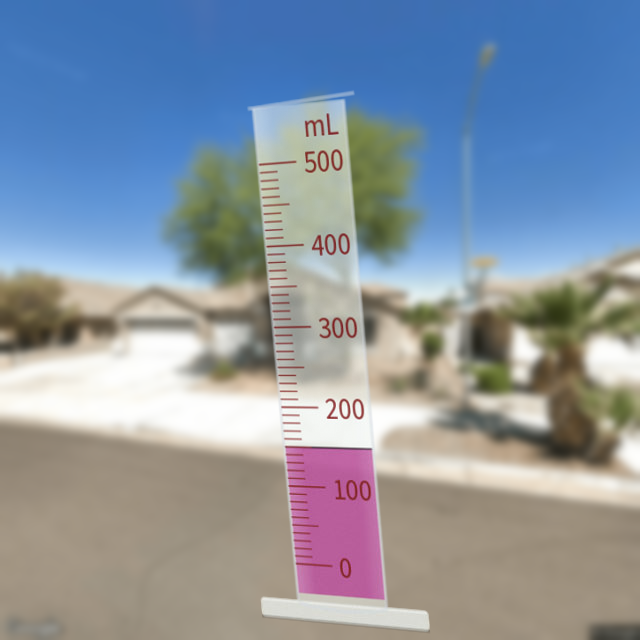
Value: 150 mL
